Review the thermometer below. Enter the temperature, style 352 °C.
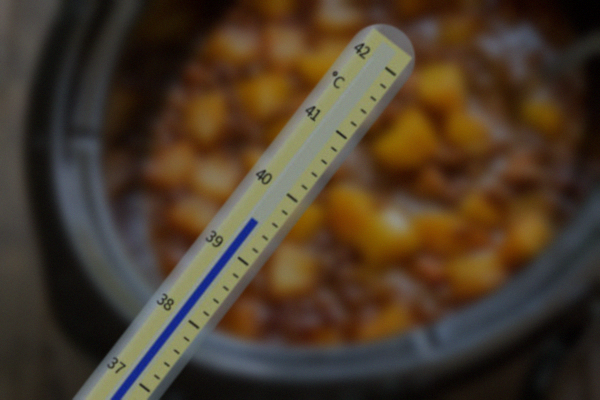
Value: 39.5 °C
